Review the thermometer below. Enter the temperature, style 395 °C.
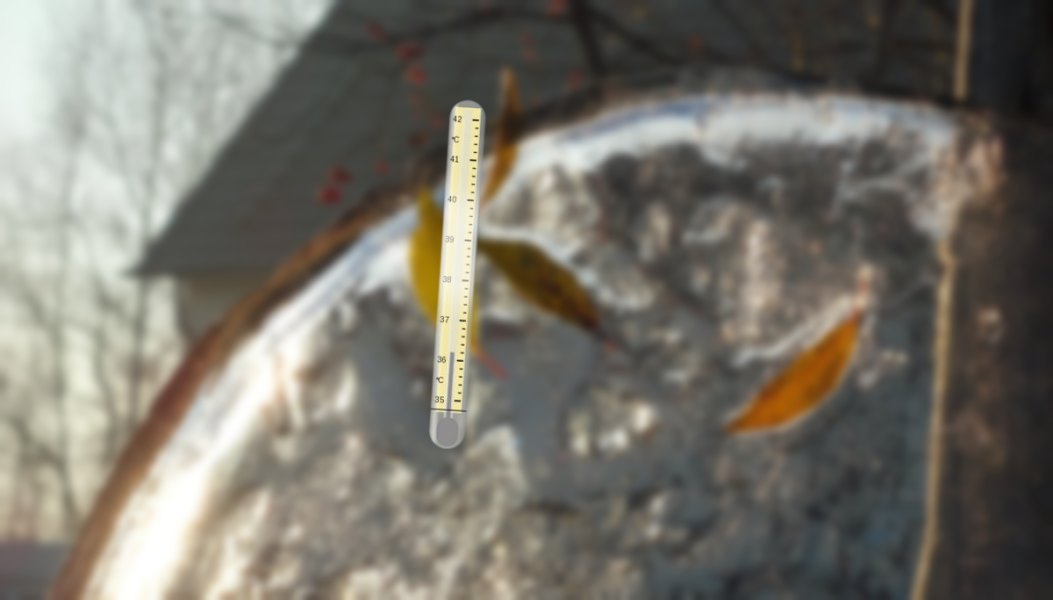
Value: 36.2 °C
